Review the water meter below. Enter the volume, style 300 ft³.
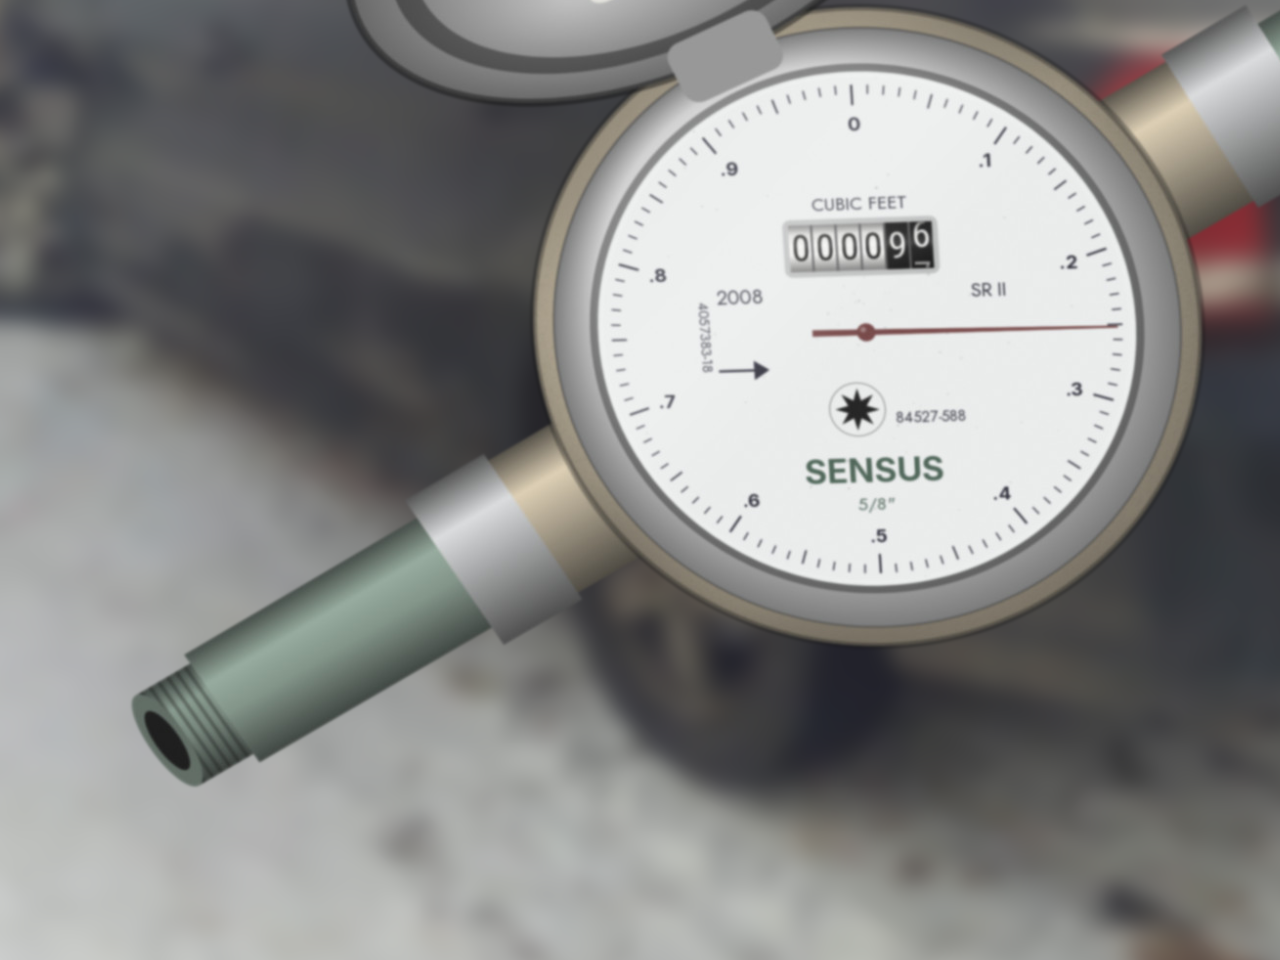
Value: 96.25 ft³
